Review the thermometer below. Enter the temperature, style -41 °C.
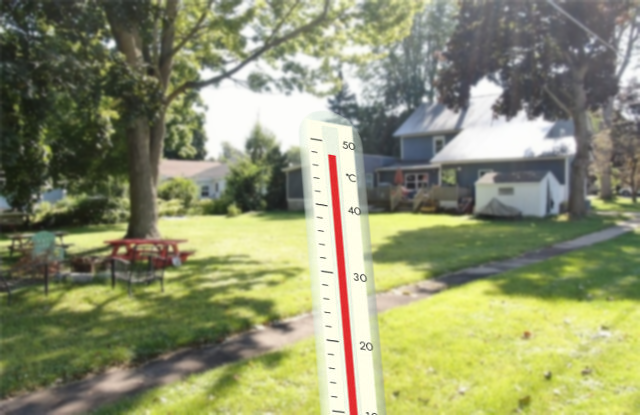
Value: 48 °C
